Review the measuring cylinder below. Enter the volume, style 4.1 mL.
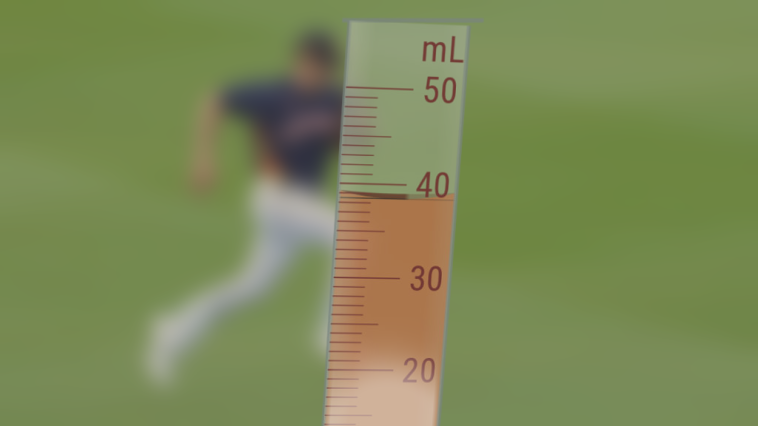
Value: 38.5 mL
